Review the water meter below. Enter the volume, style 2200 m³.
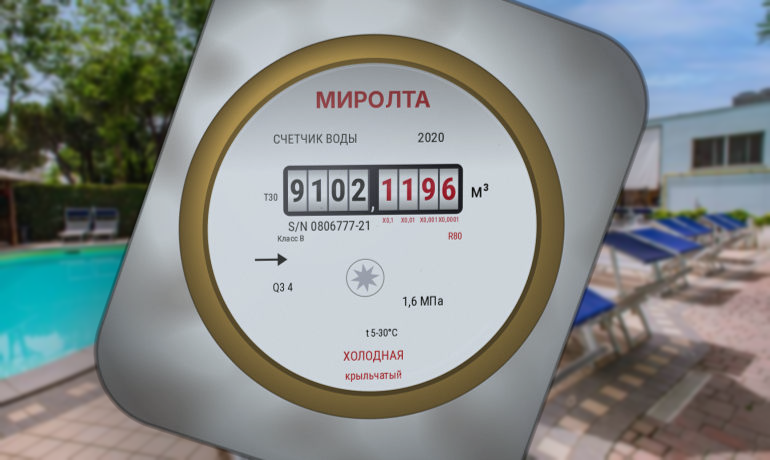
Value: 9102.1196 m³
